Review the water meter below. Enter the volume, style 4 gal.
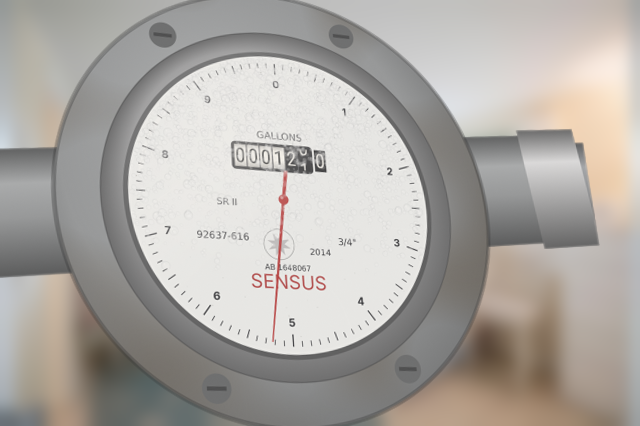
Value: 1205.2 gal
